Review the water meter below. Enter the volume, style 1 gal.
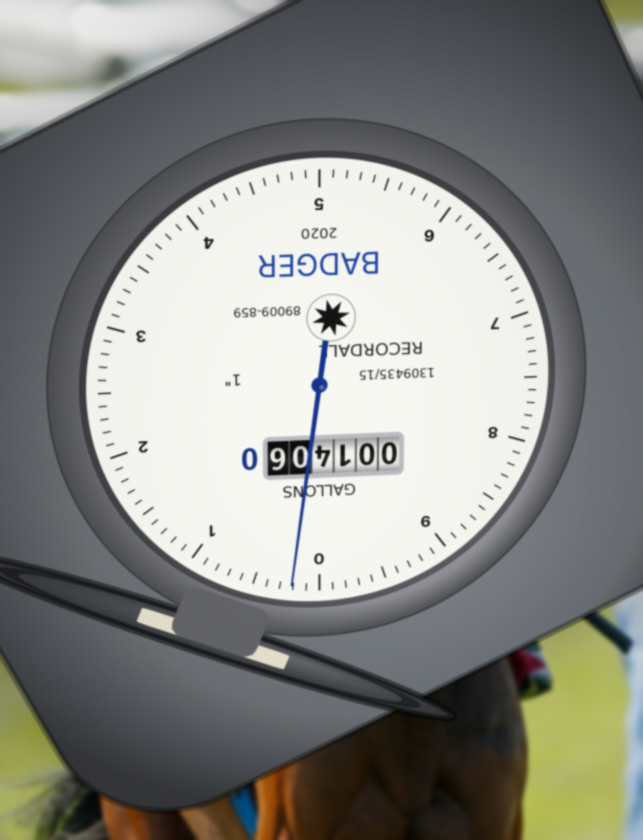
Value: 14060.2 gal
